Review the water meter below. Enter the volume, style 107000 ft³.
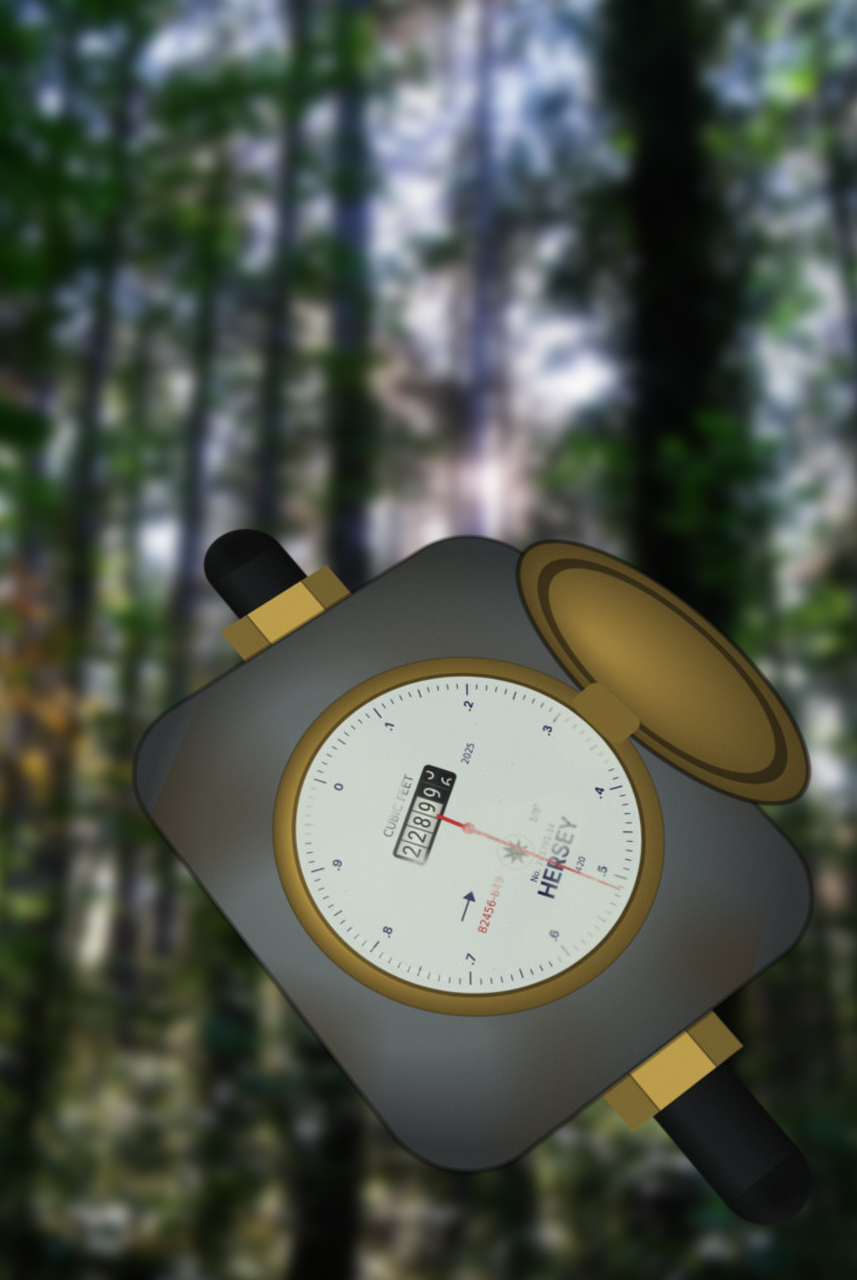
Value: 228995.51 ft³
